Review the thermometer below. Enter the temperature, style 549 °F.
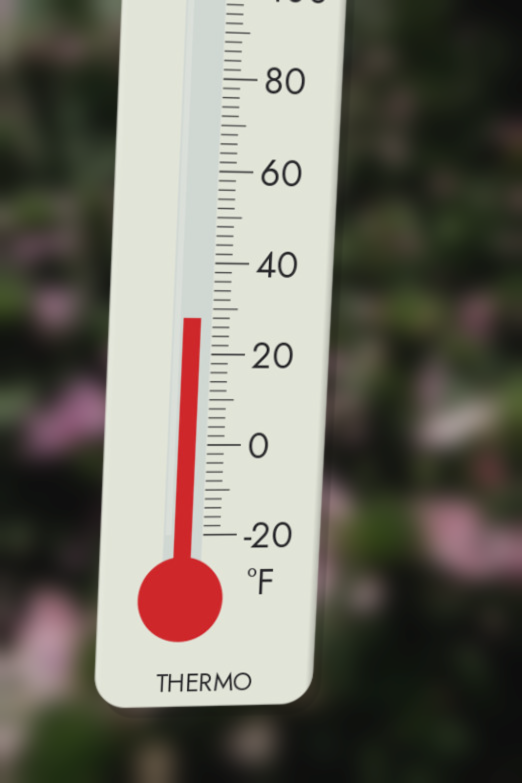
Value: 28 °F
